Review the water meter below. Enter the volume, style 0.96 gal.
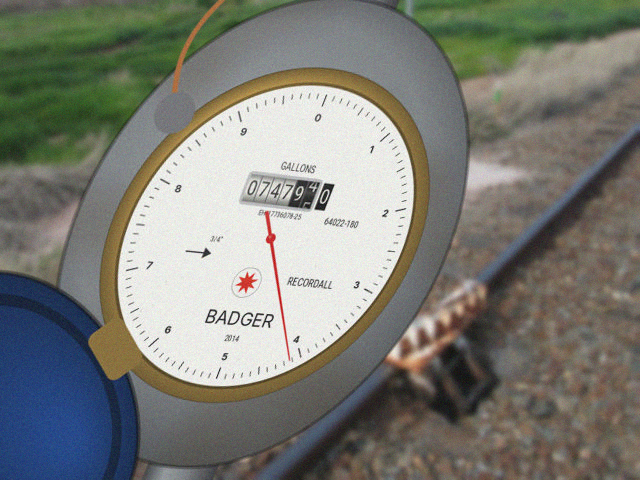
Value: 747944.1 gal
